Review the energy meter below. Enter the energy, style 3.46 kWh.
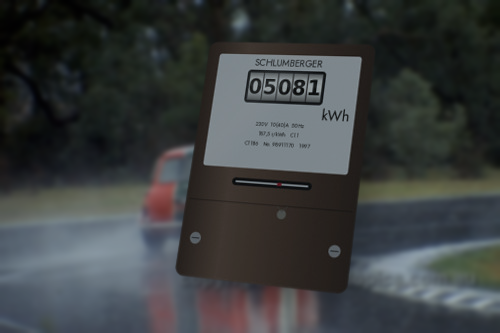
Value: 5081 kWh
